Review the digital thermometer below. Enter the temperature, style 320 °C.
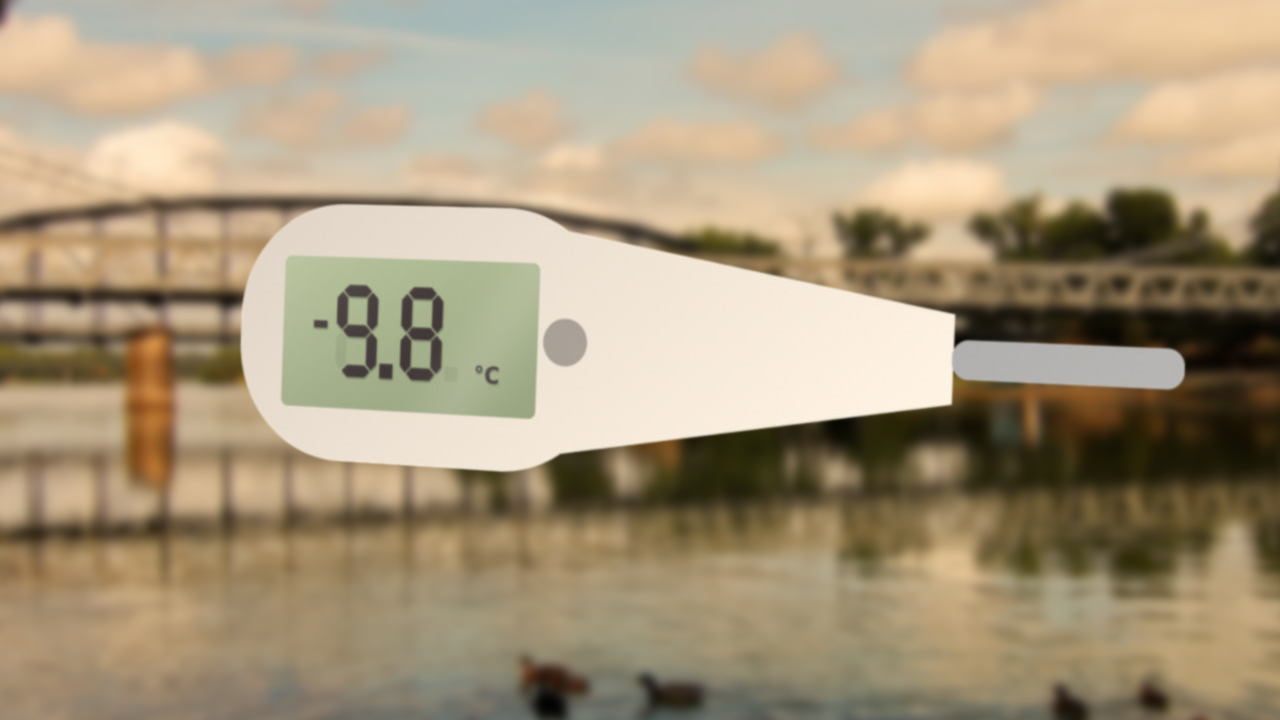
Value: -9.8 °C
